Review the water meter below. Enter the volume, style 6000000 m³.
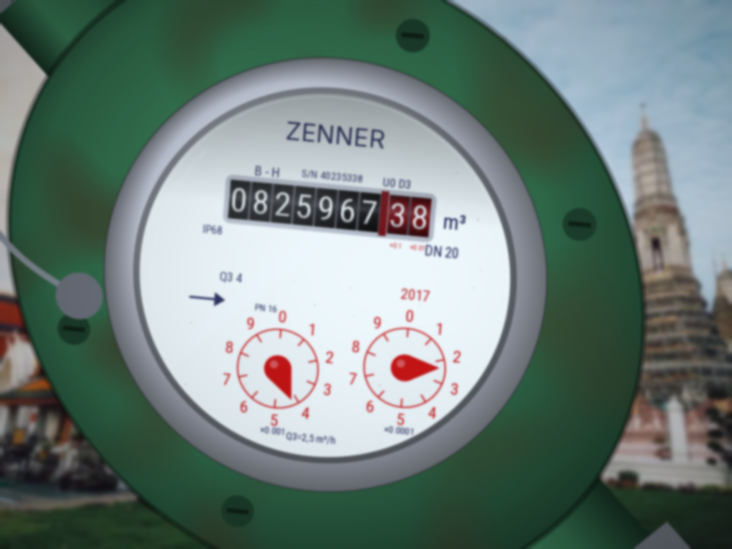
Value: 825967.3842 m³
